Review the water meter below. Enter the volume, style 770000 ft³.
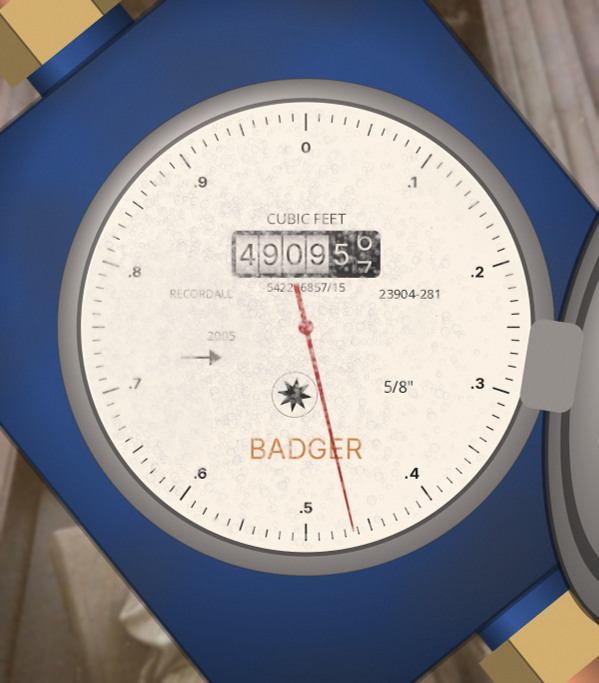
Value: 490956.46 ft³
